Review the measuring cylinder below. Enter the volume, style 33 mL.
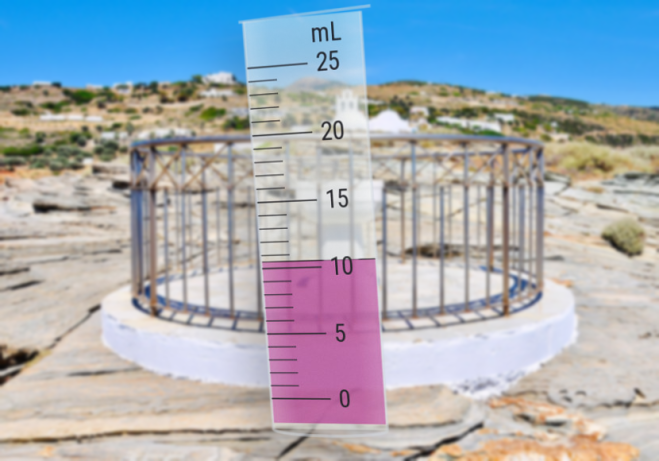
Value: 10.5 mL
